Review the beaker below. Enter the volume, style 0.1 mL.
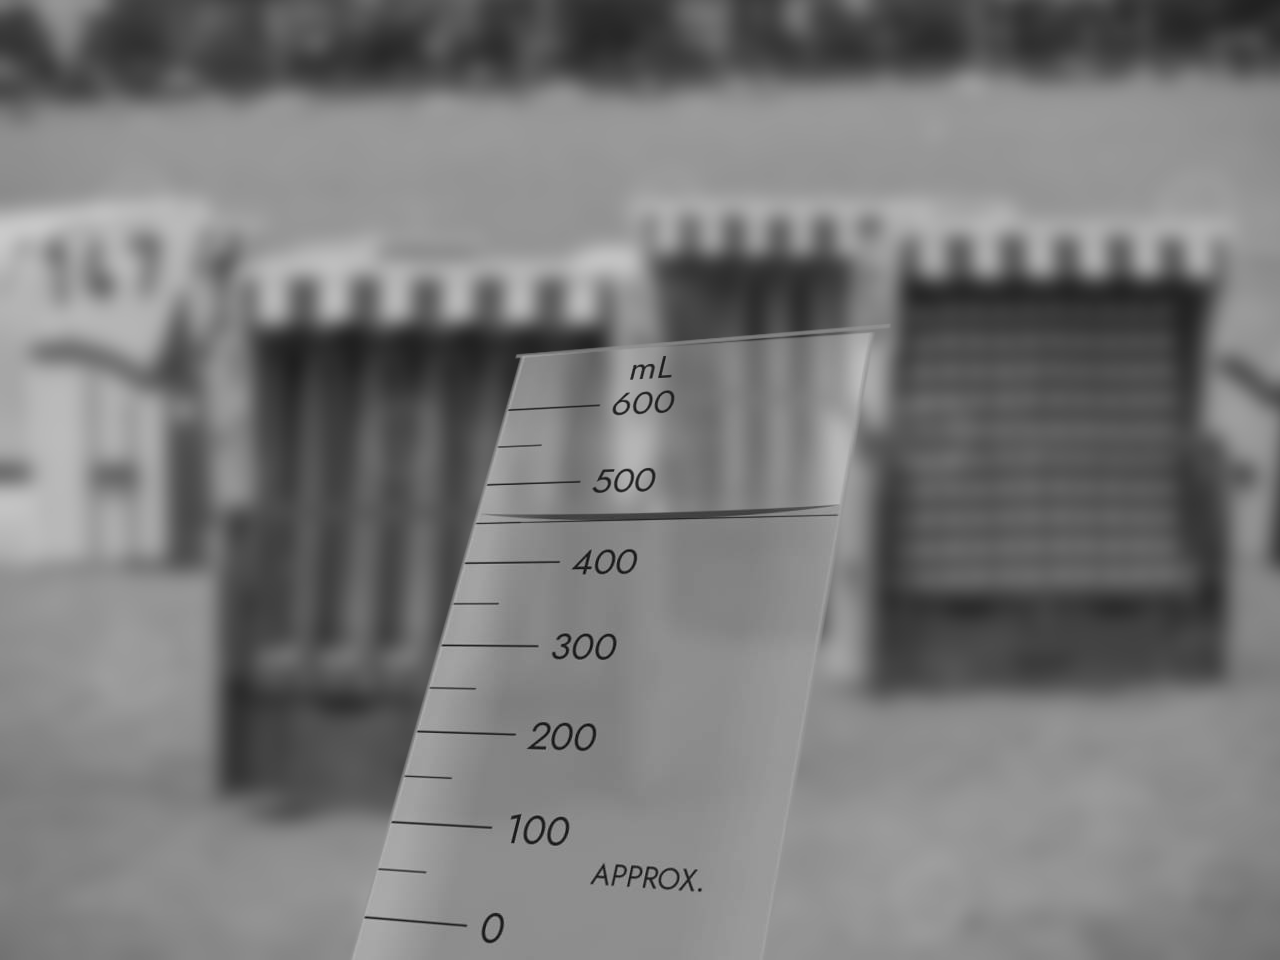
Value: 450 mL
